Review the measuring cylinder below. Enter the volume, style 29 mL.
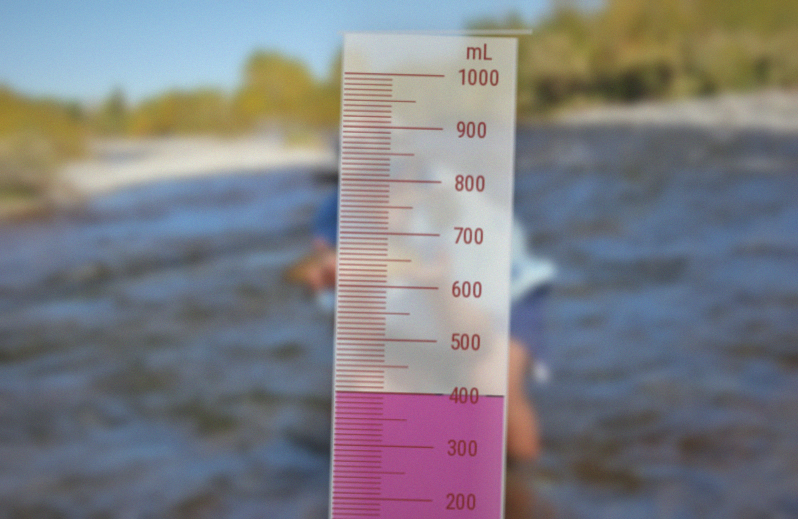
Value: 400 mL
